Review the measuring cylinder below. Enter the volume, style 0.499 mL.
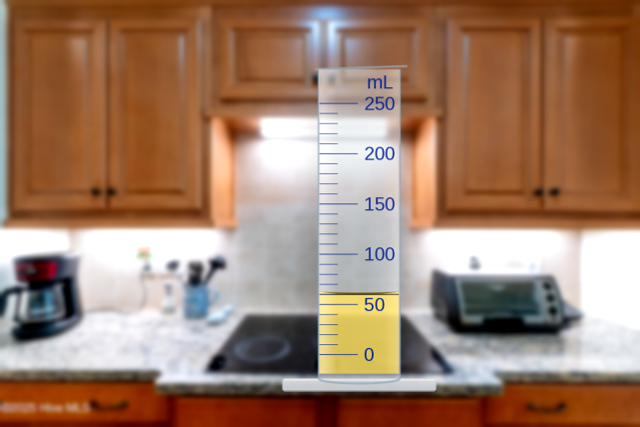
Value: 60 mL
